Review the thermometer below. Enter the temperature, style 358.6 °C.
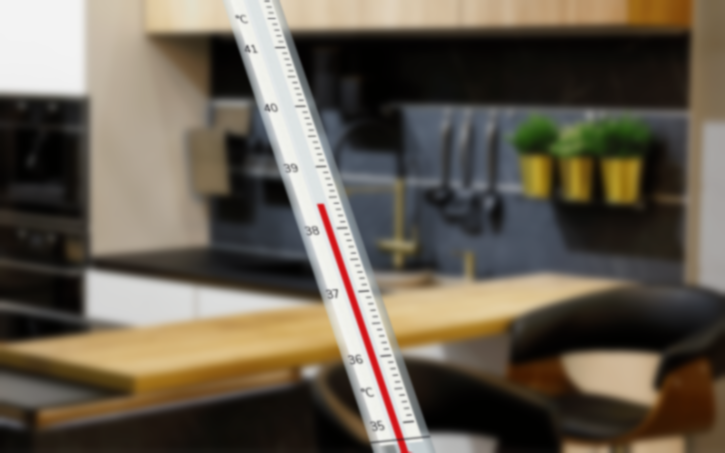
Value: 38.4 °C
